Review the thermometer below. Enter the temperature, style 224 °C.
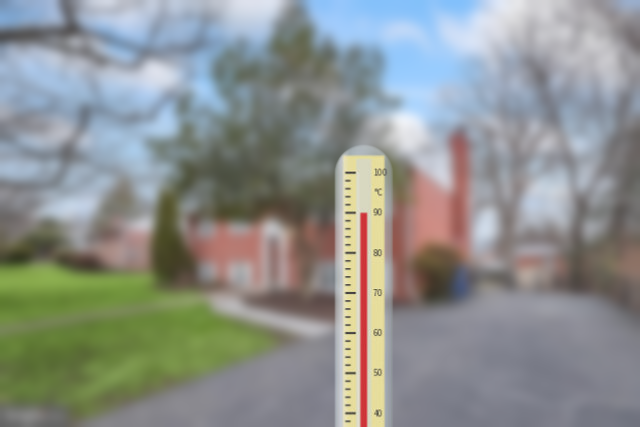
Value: 90 °C
